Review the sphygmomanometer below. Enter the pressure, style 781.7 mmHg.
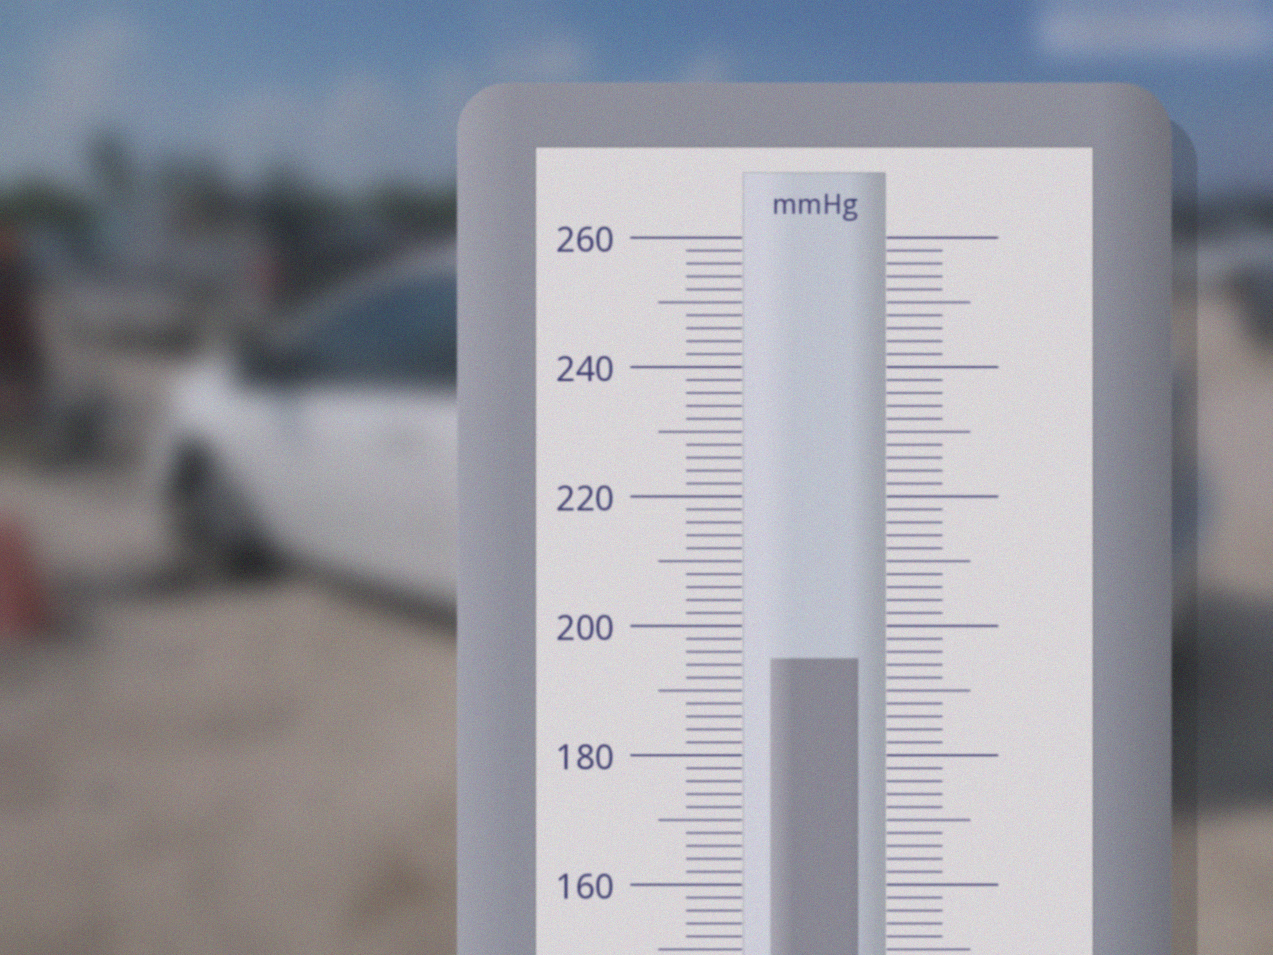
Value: 195 mmHg
